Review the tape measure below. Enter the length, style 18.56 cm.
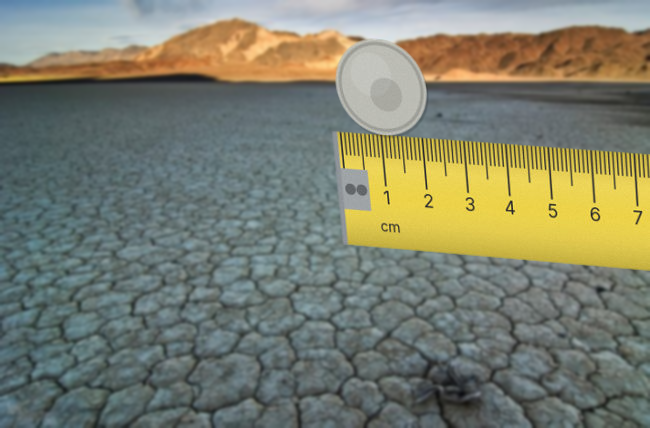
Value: 2.2 cm
